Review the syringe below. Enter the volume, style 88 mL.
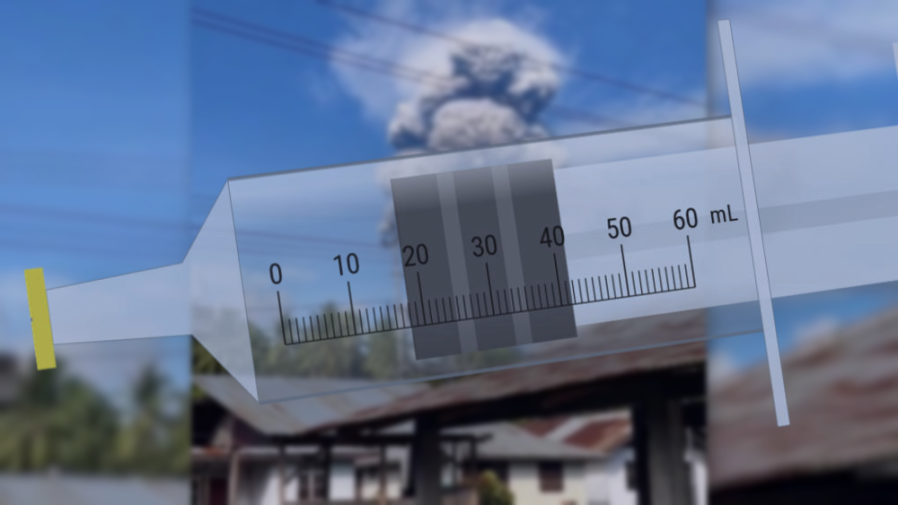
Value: 18 mL
